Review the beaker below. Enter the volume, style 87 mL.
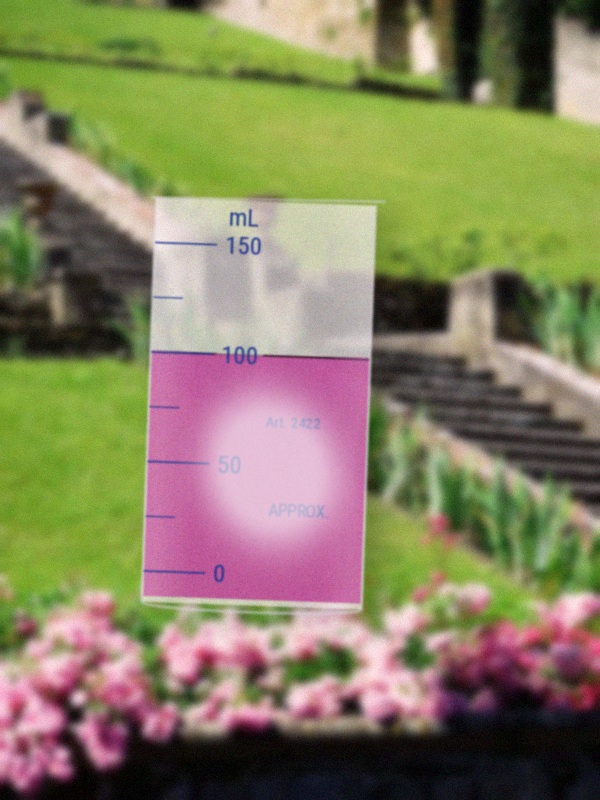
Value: 100 mL
